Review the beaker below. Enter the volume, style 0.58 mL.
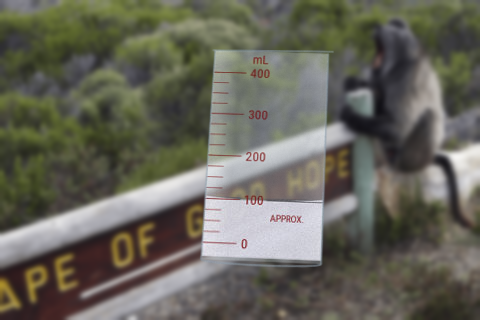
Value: 100 mL
